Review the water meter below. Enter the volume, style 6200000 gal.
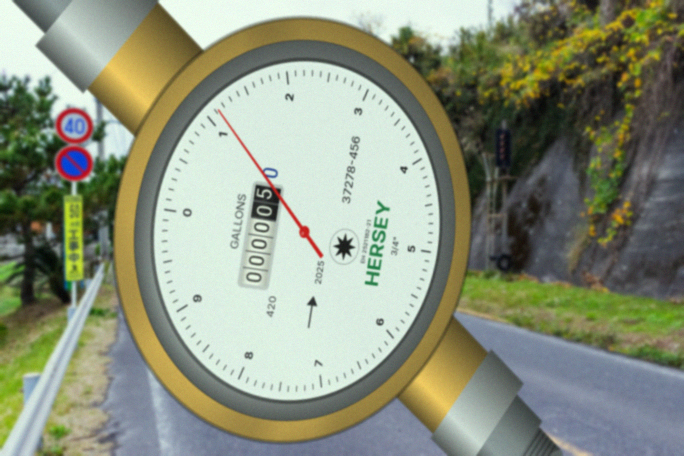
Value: 51.1 gal
